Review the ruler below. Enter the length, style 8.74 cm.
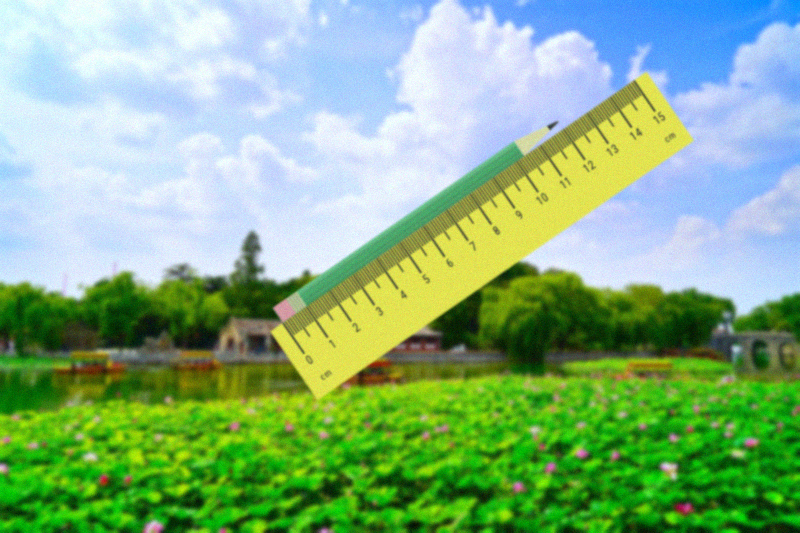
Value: 12 cm
